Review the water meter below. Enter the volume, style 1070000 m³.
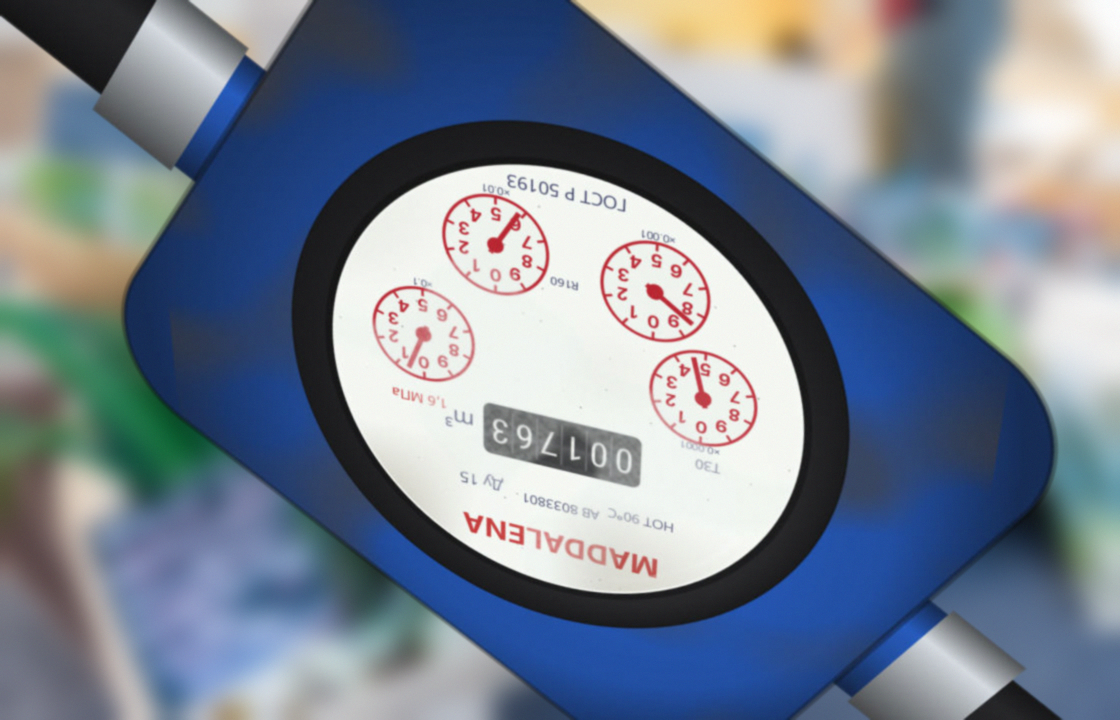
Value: 1763.0584 m³
